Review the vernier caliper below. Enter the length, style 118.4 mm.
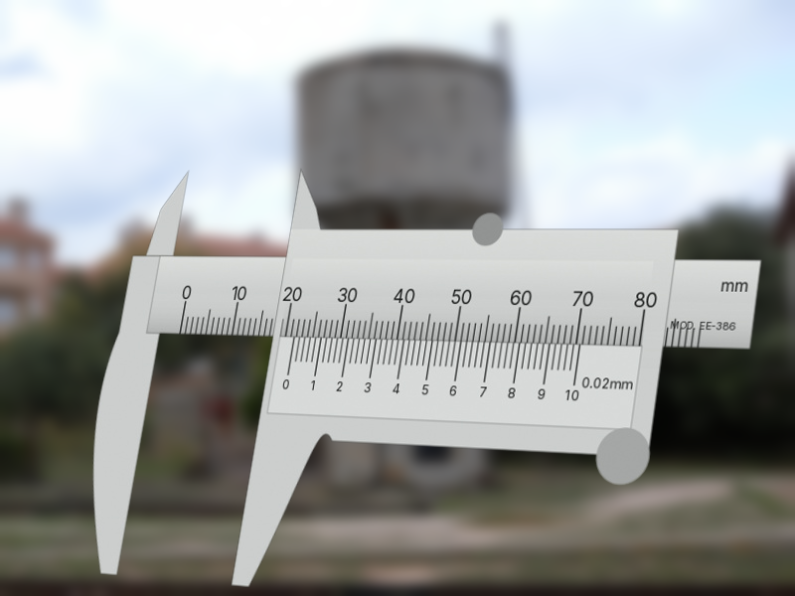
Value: 21.6 mm
